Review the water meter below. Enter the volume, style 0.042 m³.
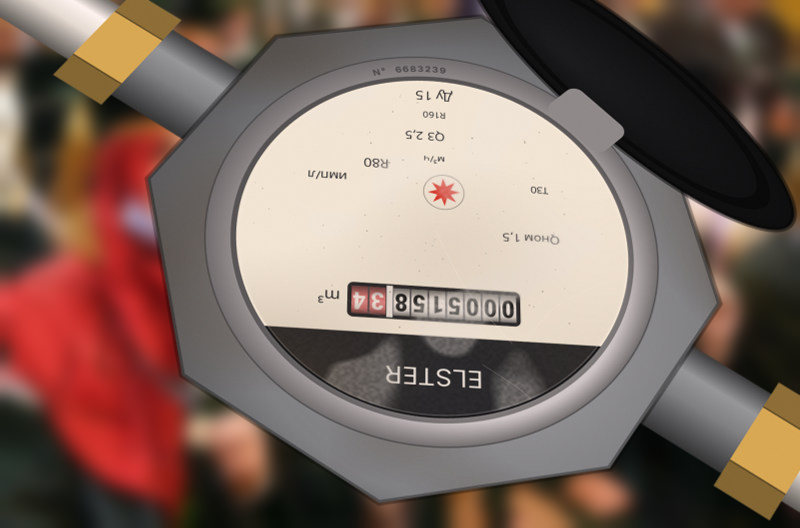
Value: 5158.34 m³
